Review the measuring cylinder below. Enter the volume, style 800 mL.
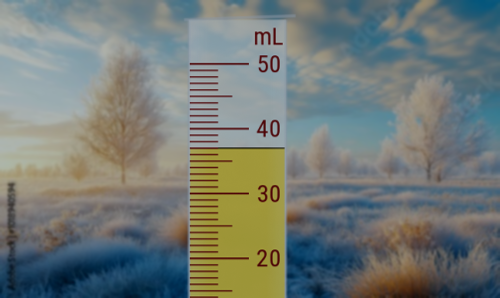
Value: 37 mL
